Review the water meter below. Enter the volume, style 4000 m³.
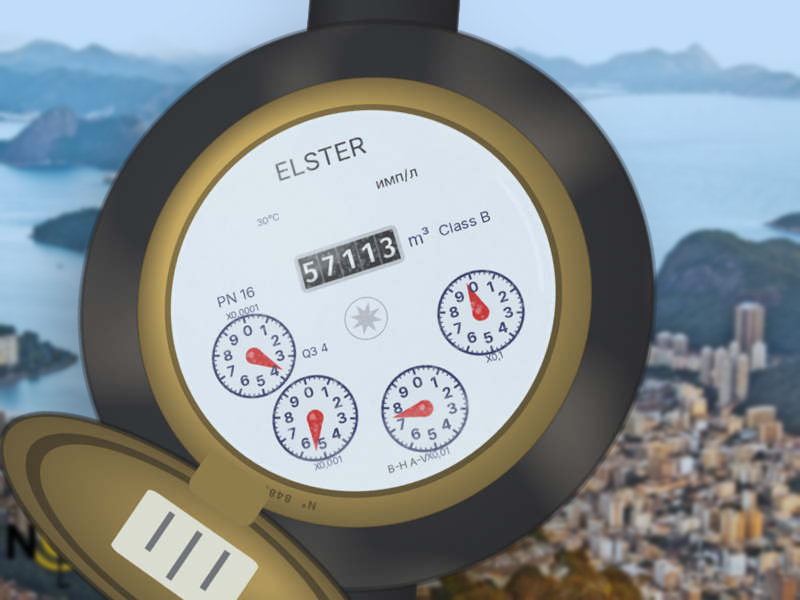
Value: 57112.9753 m³
